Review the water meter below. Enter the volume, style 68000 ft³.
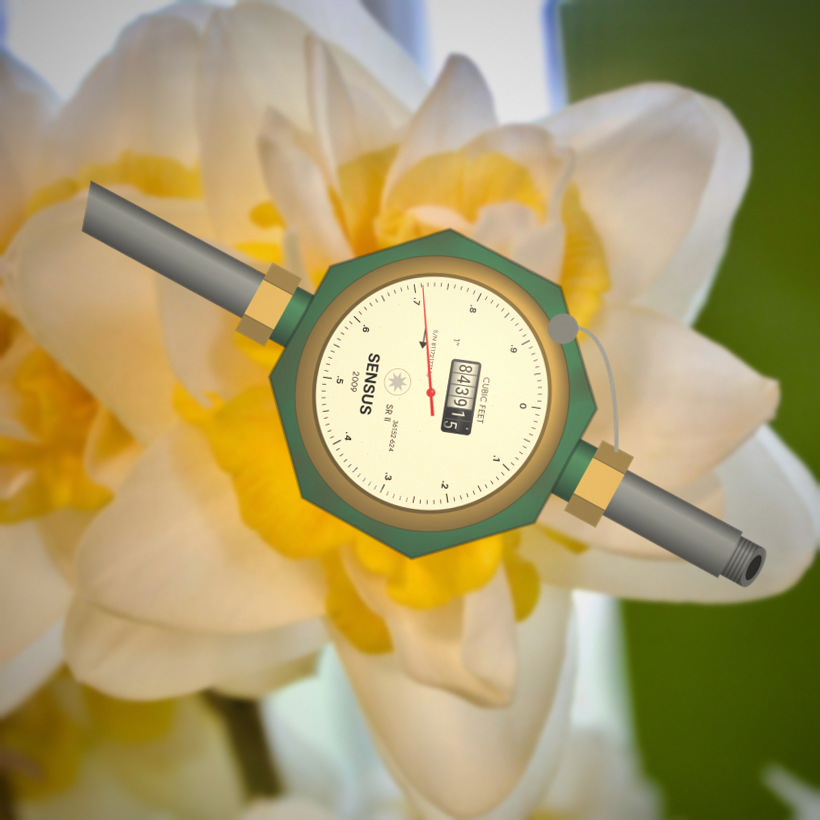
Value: 843914.71 ft³
